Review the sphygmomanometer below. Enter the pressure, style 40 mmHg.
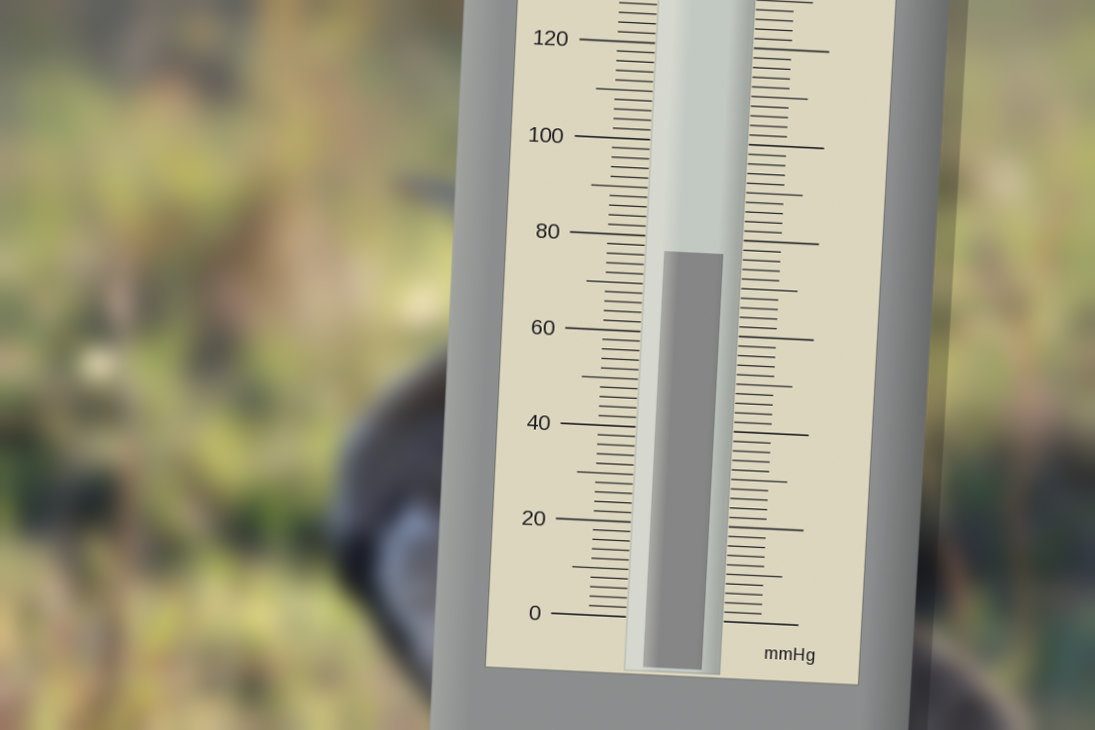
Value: 77 mmHg
